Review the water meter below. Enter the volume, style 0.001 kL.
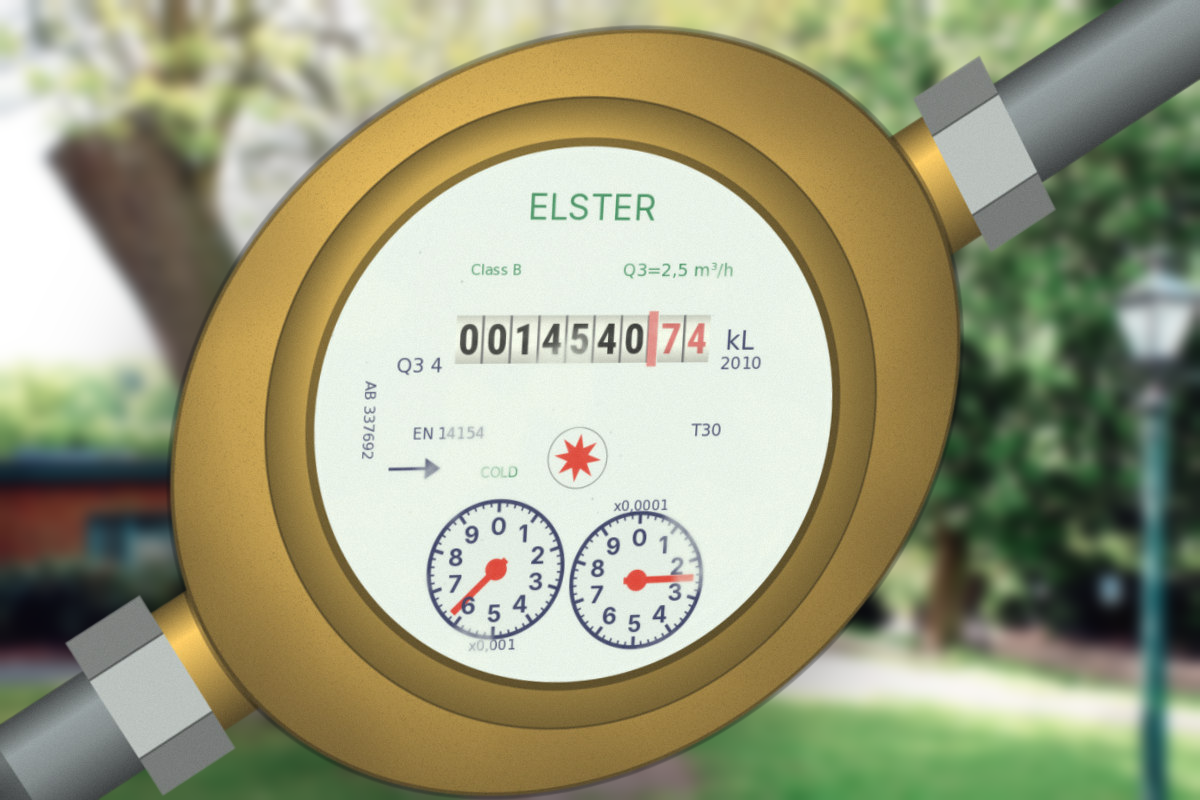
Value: 14540.7462 kL
